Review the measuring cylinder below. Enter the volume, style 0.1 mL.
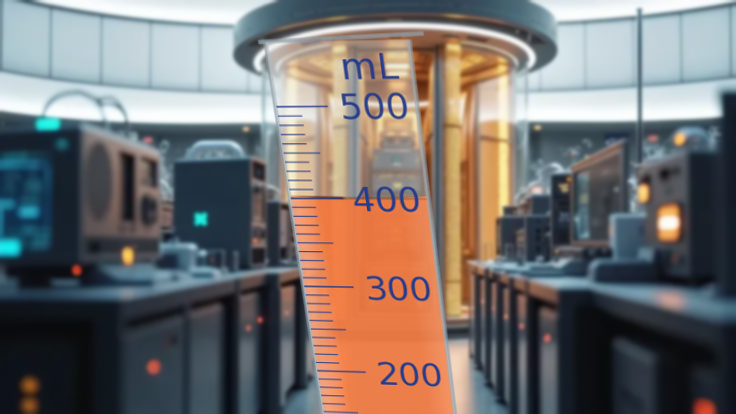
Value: 400 mL
